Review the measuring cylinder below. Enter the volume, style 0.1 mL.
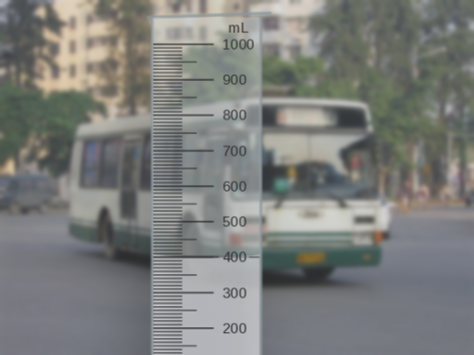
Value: 400 mL
